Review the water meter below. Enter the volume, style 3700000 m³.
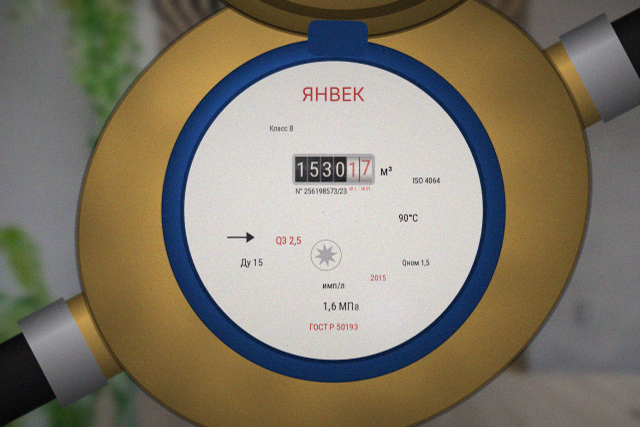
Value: 1530.17 m³
